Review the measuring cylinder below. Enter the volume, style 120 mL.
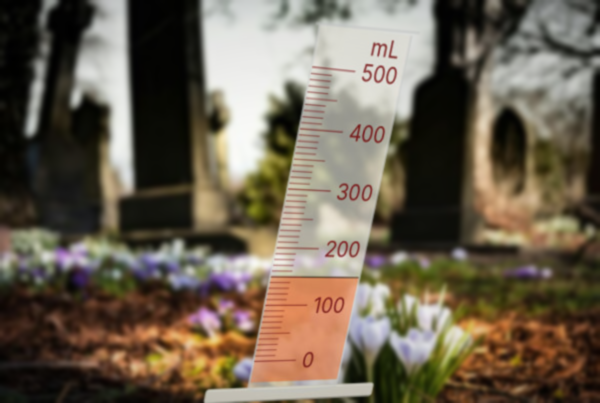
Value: 150 mL
